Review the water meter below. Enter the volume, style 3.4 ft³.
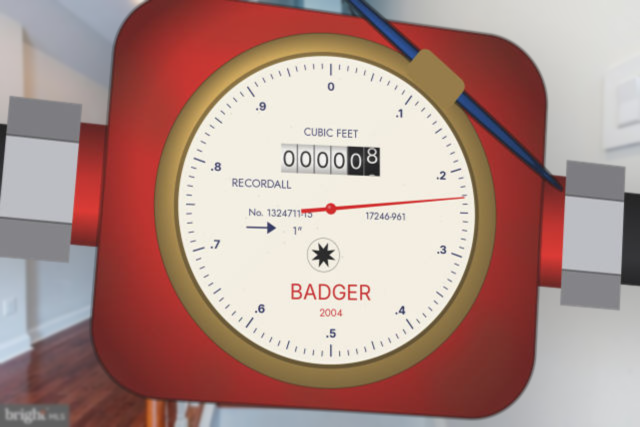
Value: 8.23 ft³
